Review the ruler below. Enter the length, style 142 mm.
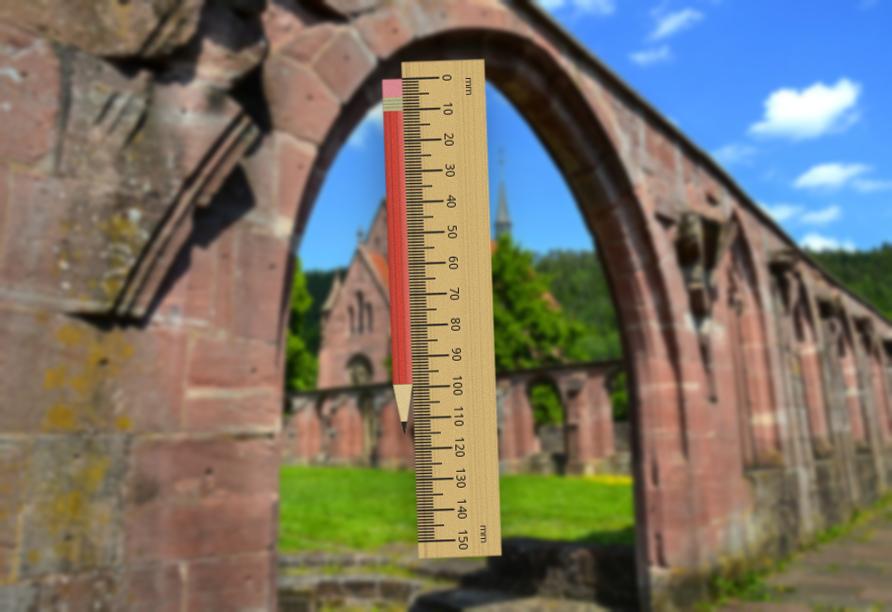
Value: 115 mm
